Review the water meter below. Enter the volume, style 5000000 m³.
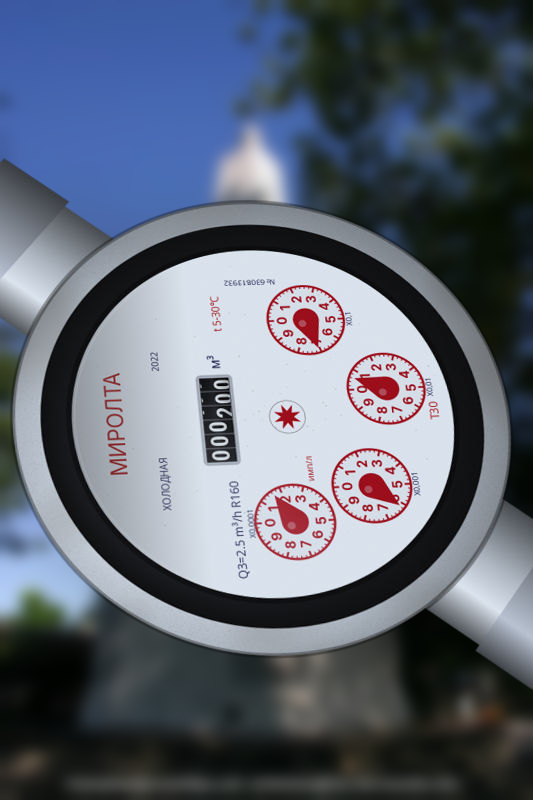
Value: 199.7061 m³
